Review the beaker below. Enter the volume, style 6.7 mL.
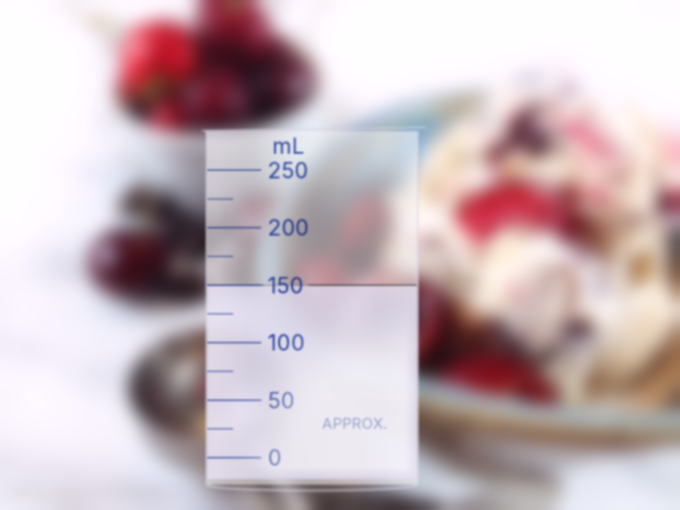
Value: 150 mL
